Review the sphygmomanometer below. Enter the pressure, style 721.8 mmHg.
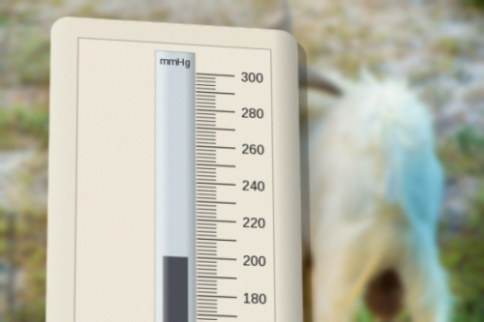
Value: 200 mmHg
